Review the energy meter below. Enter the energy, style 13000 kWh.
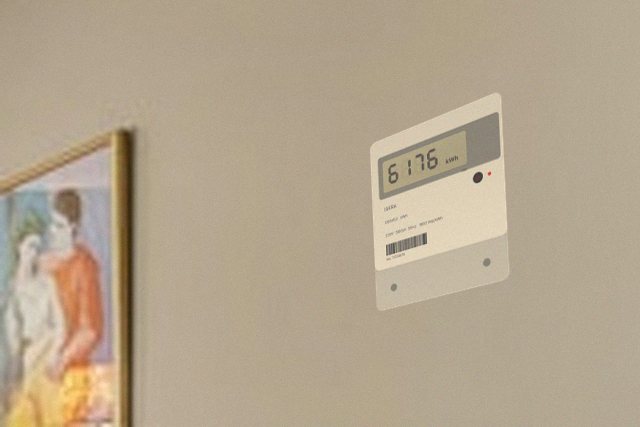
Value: 6176 kWh
